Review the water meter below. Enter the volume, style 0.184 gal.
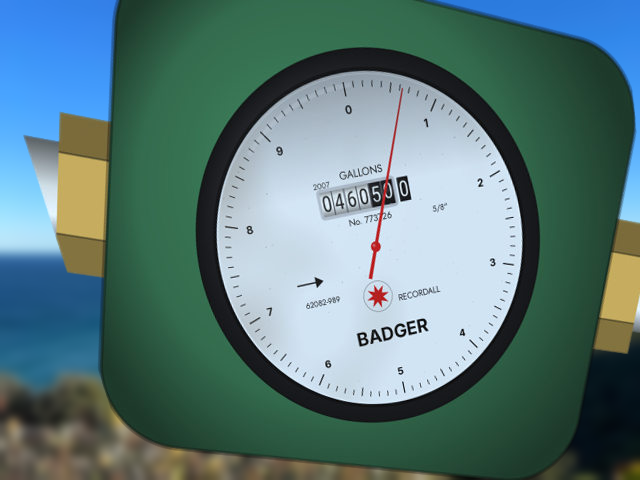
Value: 460500.6 gal
